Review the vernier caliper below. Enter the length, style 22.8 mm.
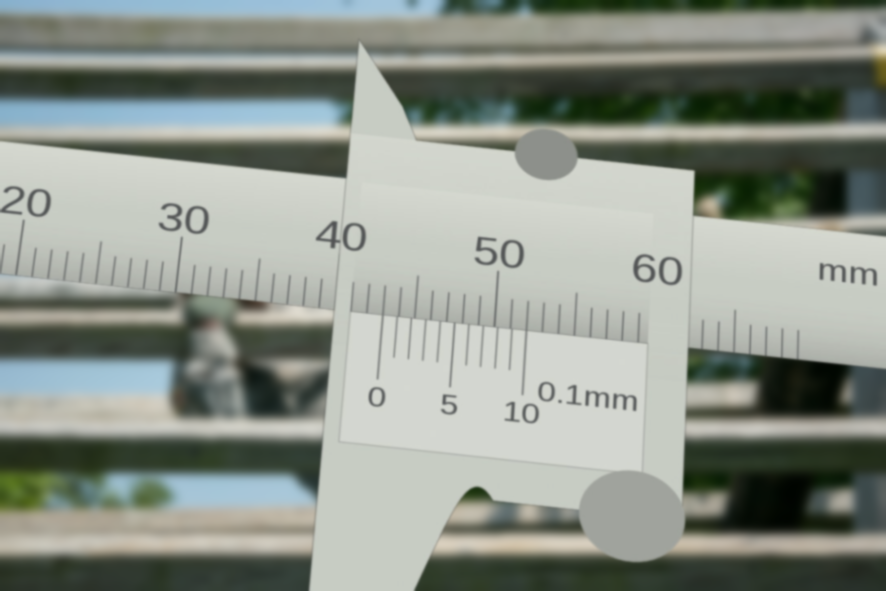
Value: 43.0 mm
